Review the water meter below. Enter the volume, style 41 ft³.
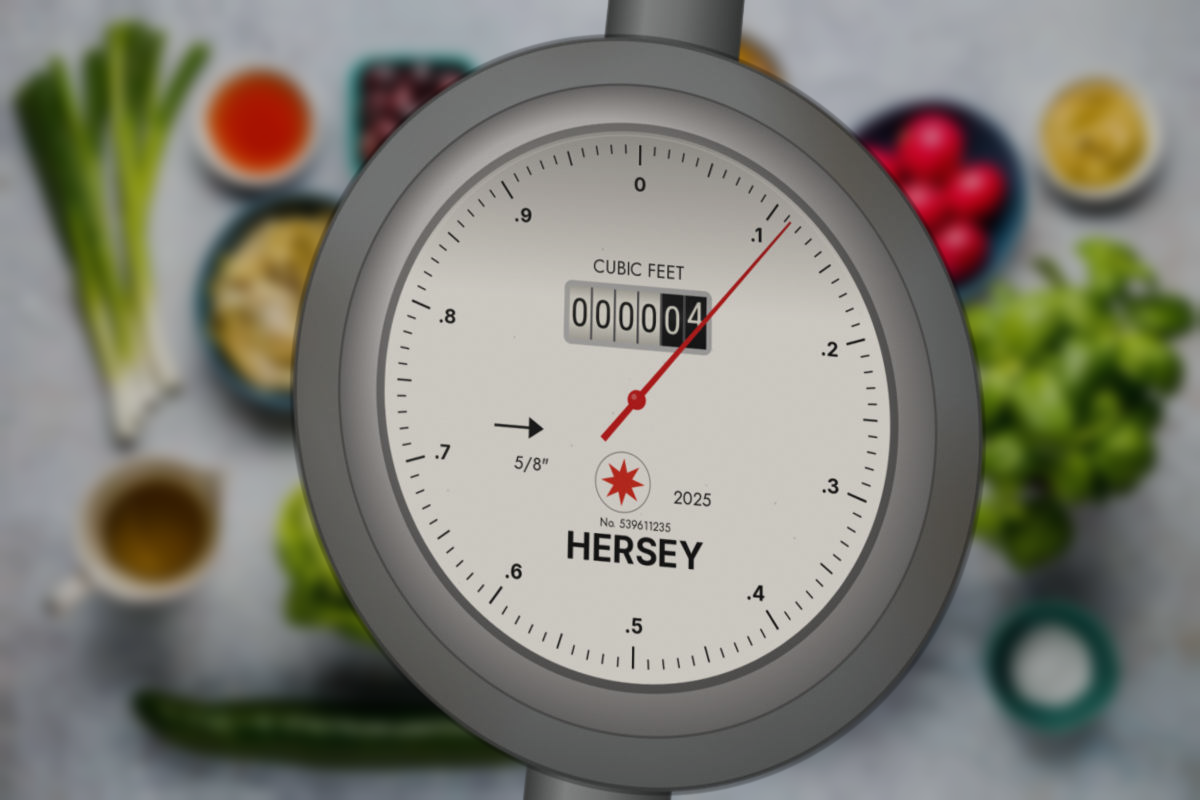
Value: 4.11 ft³
